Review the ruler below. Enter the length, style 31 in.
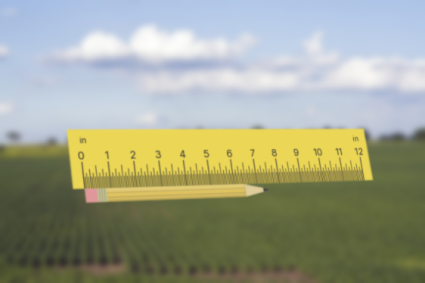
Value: 7.5 in
